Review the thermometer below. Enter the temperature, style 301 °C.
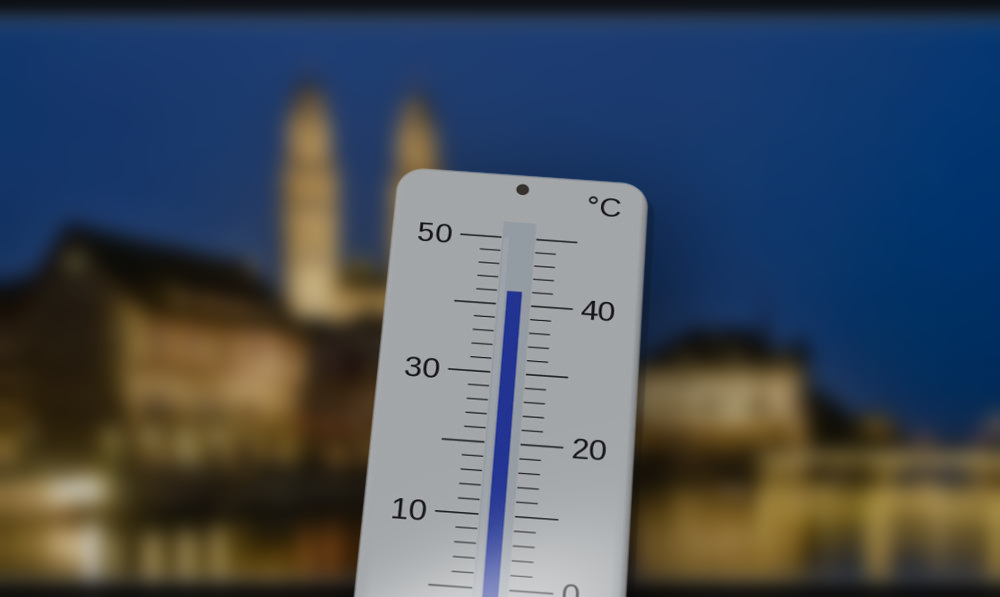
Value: 42 °C
